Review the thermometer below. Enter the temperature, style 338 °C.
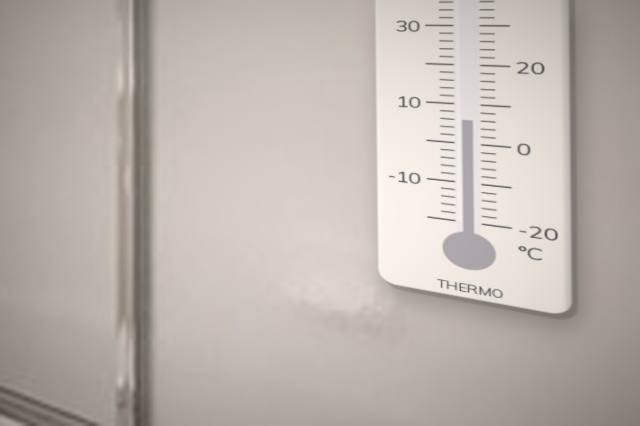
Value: 6 °C
